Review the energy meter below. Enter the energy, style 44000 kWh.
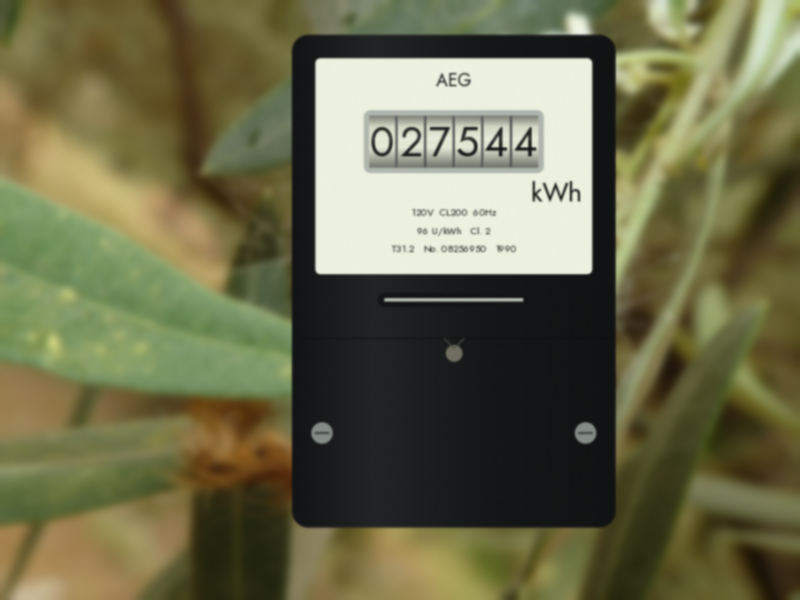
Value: 27544 kWh
